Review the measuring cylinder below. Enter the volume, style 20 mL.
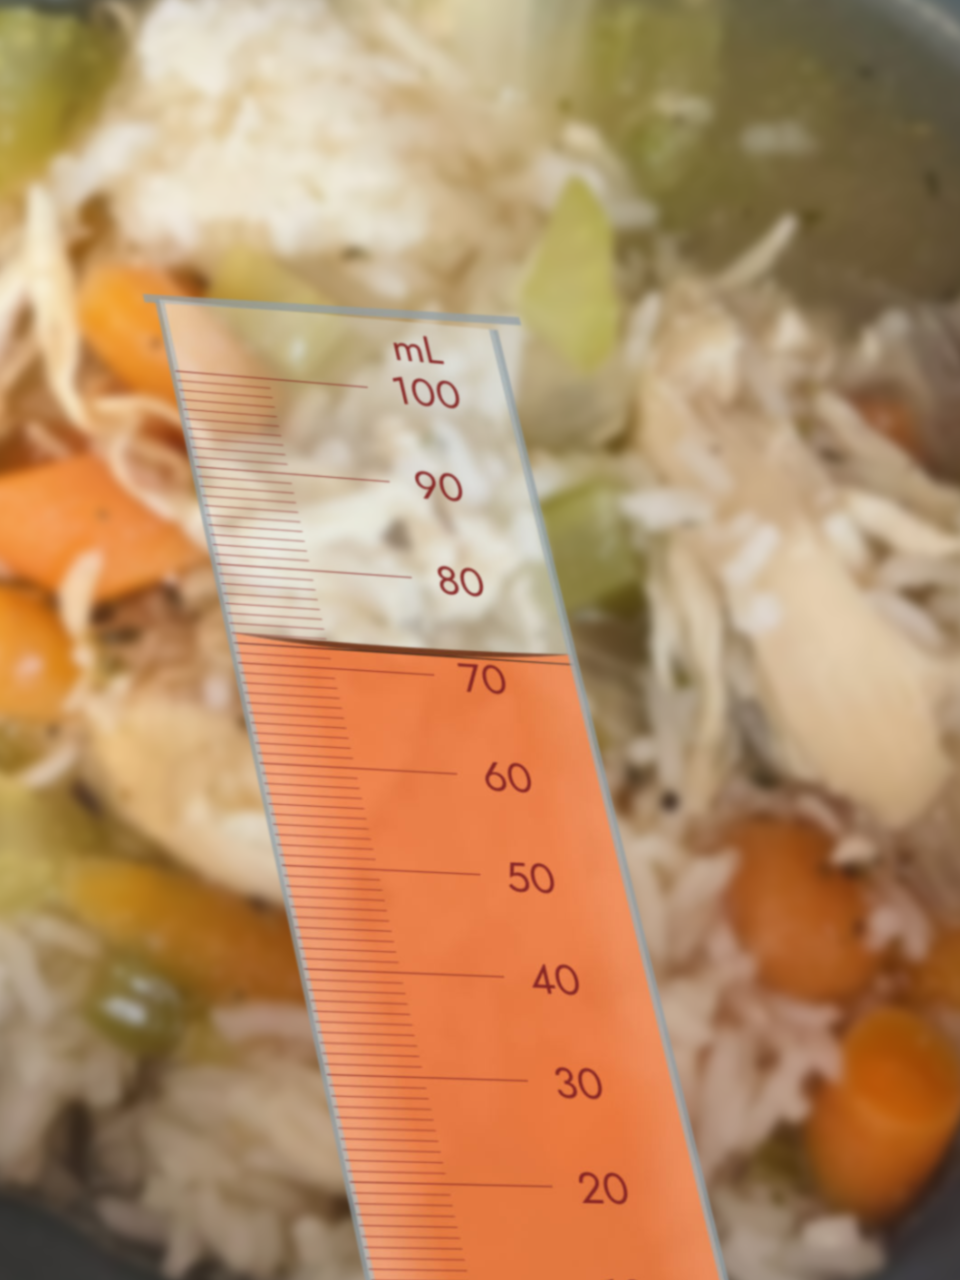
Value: 72 mL
